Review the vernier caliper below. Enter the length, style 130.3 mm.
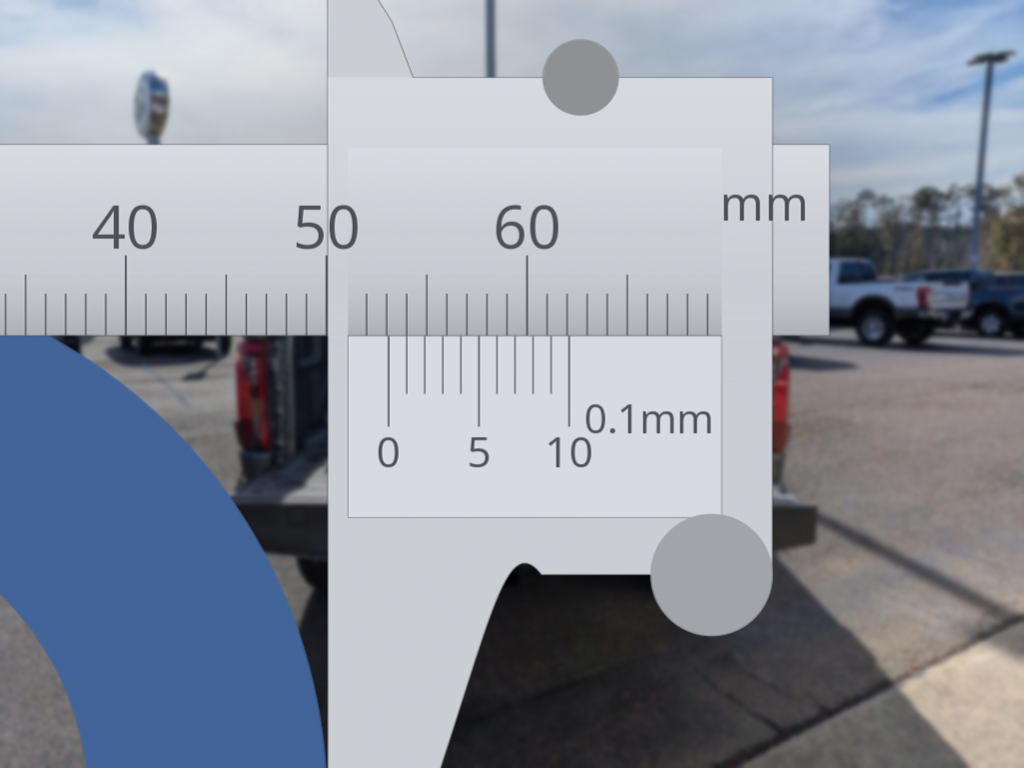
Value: 53.1 mm
